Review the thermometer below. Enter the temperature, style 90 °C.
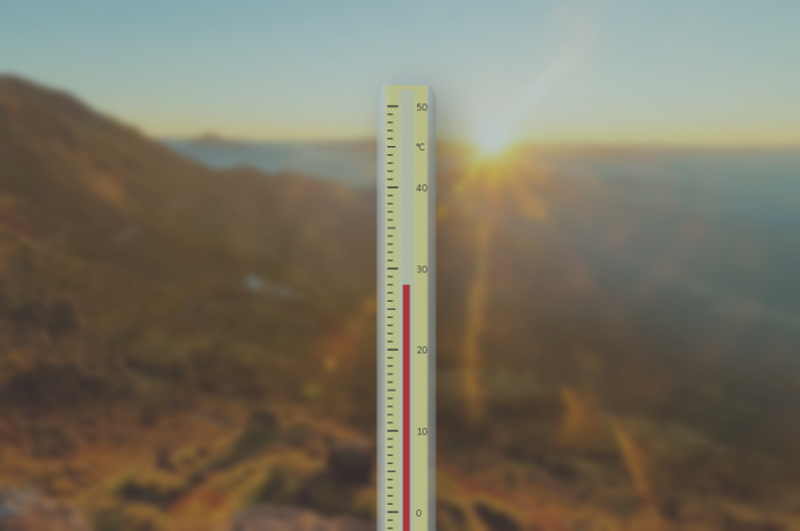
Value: 28 °C
